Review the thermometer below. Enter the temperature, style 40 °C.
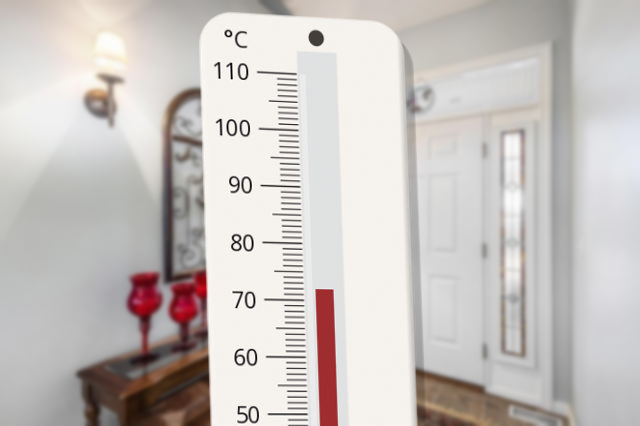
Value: 72 °C
